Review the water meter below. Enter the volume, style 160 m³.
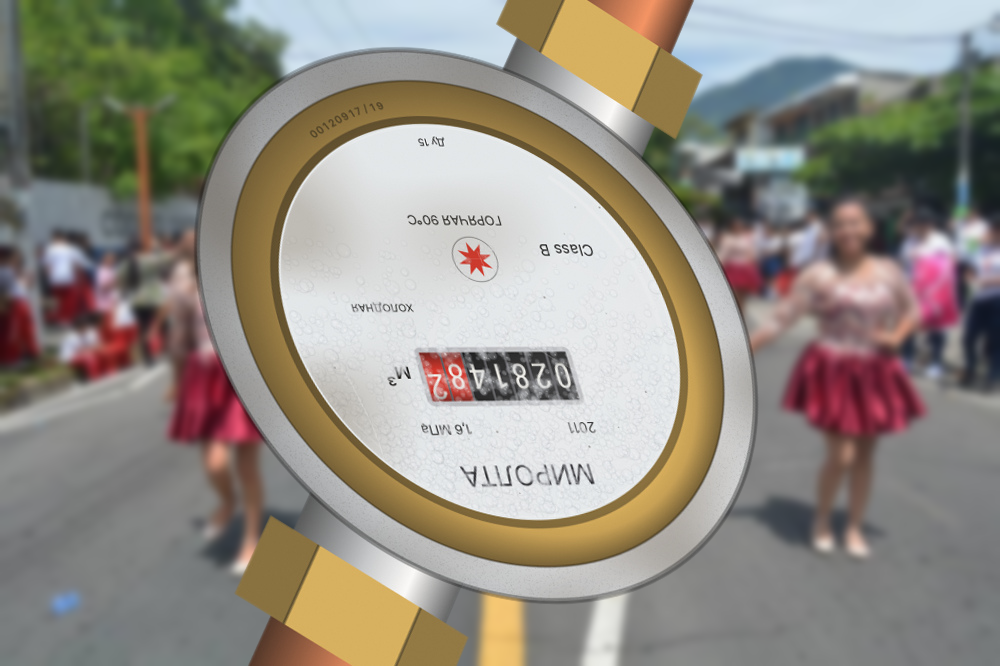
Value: 2814.82 m³
